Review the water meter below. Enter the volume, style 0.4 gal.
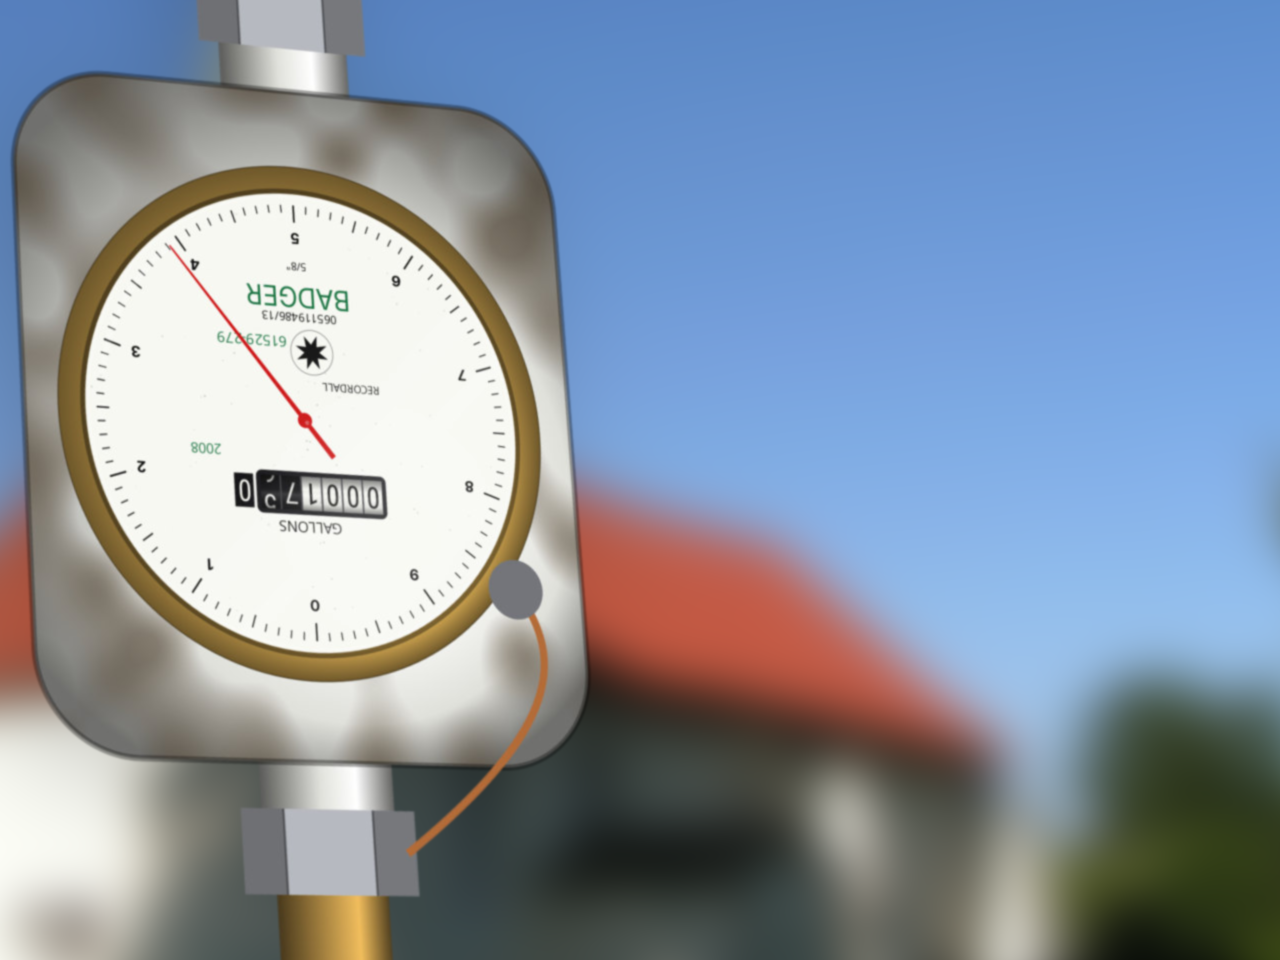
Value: 1753.9 gal
